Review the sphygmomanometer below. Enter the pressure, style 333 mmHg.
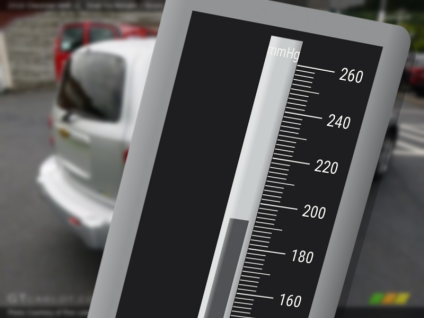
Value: 192 mmHg
